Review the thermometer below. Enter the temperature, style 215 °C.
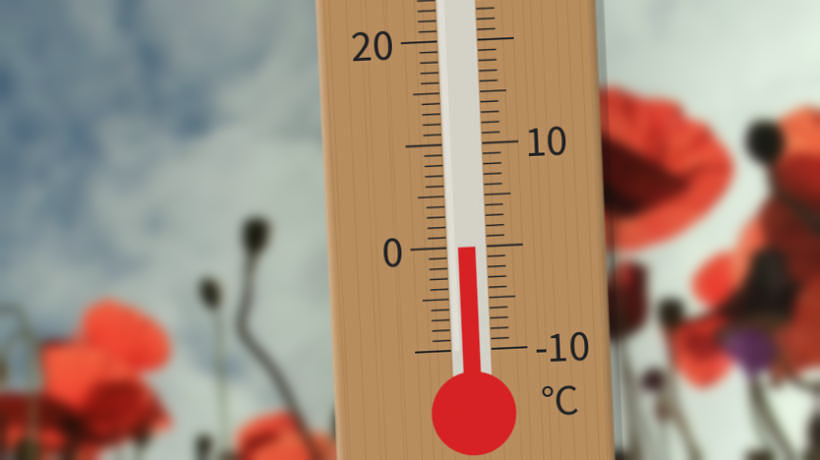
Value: 0 °C
